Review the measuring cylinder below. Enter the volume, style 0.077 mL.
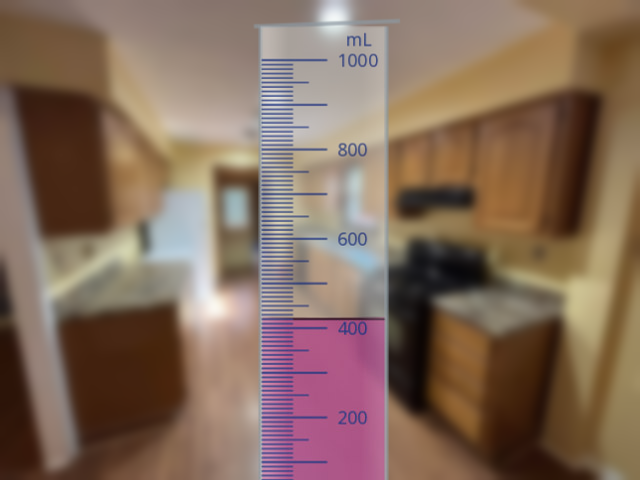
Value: 420 mL
